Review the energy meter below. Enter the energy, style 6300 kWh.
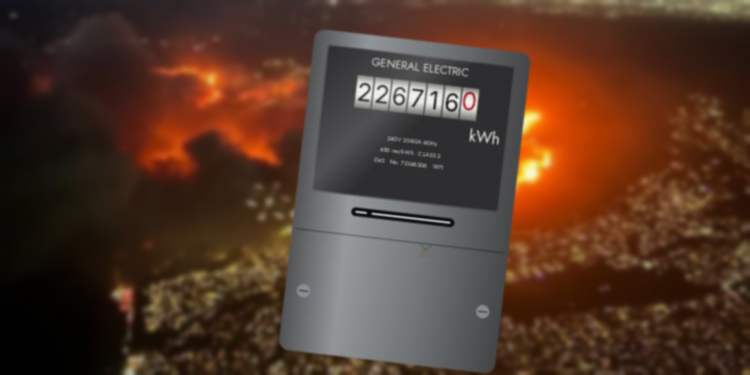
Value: 226716.0 kWh
